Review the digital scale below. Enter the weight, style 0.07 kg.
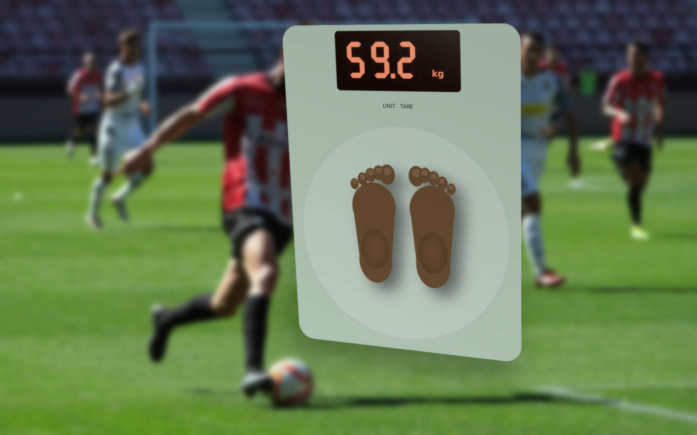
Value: 59.2 kg
